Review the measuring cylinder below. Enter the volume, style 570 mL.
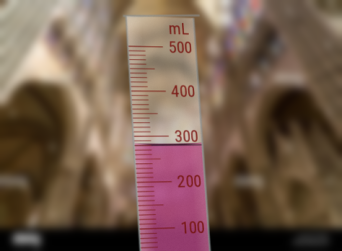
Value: 280 mL
